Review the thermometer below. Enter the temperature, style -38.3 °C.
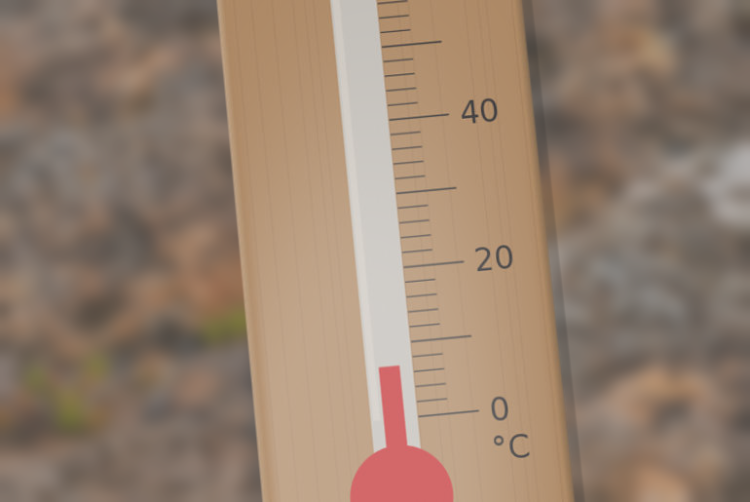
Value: 7 °C
